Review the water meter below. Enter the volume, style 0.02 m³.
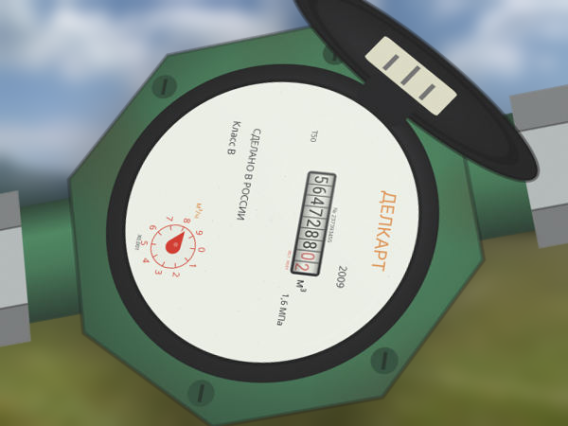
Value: 5647288.018 m³
